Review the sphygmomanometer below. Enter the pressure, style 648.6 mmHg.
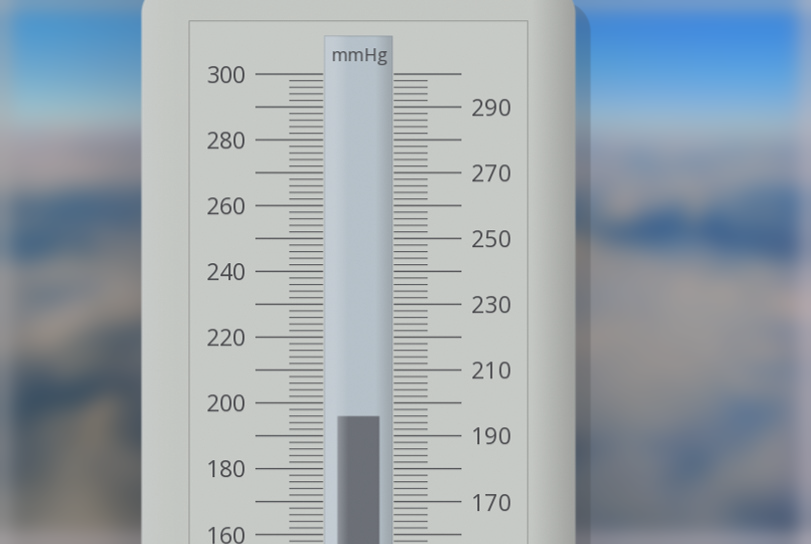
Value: 196 mmHg
